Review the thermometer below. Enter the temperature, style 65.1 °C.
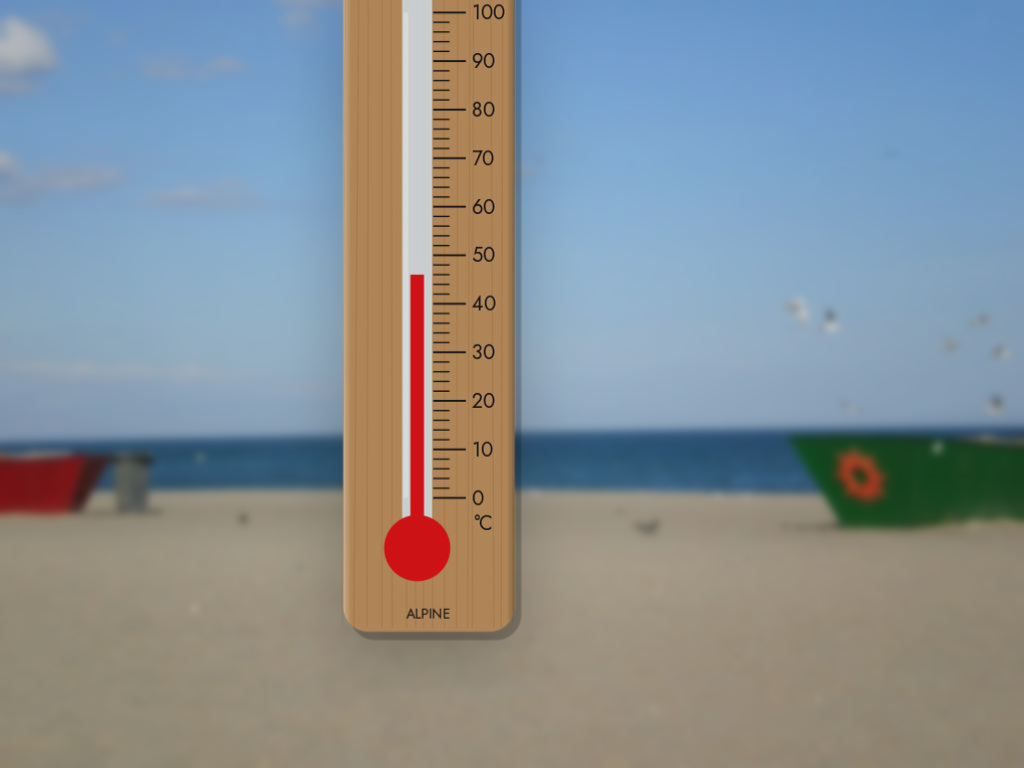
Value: 46 °C
